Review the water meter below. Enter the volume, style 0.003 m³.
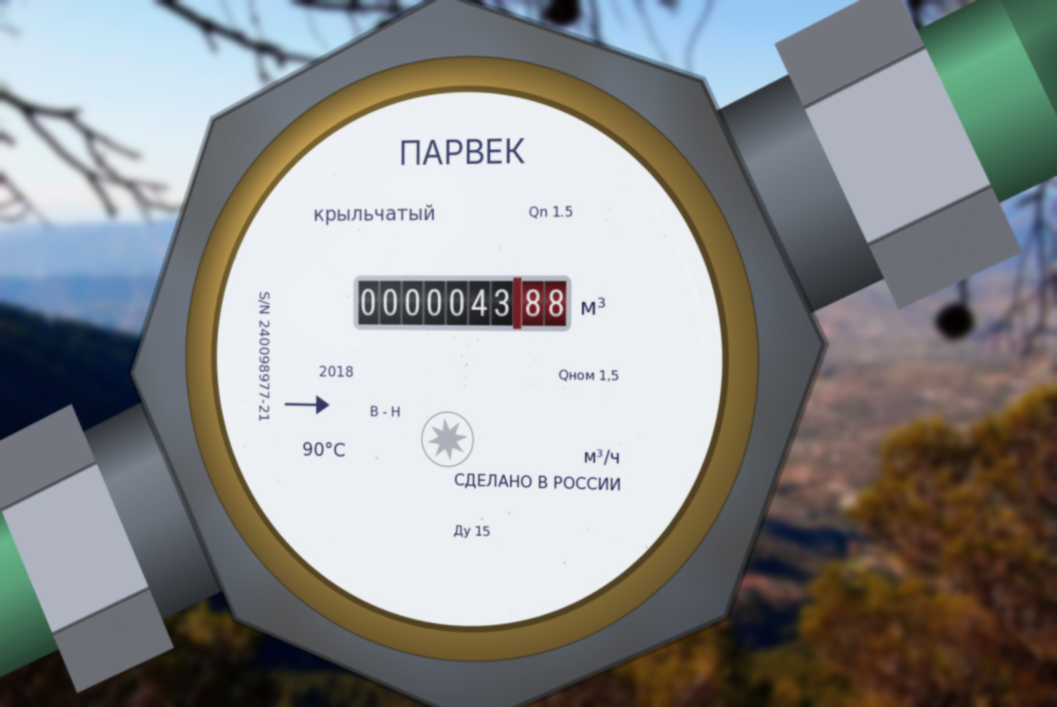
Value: 43.88 m³
